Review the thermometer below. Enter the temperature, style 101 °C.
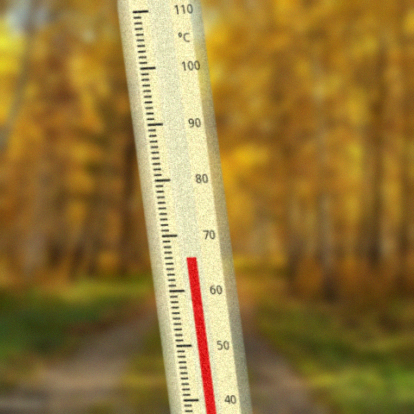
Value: 66 °C
